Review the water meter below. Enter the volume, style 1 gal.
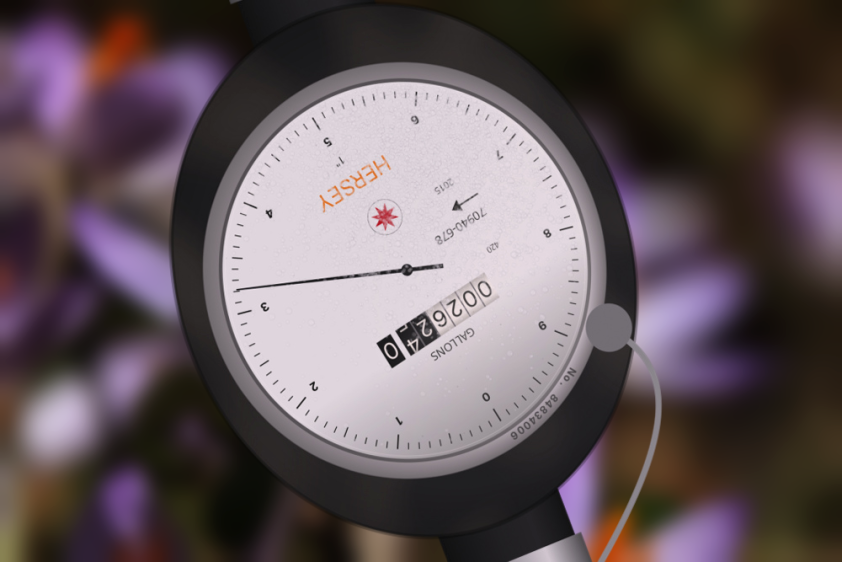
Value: 26243.2 gal
